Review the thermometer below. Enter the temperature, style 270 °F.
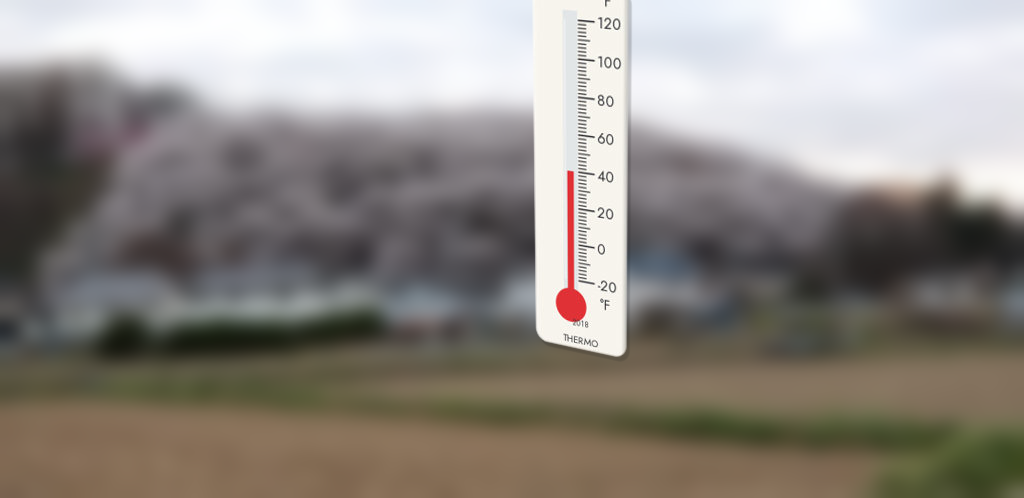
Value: 40 °F
